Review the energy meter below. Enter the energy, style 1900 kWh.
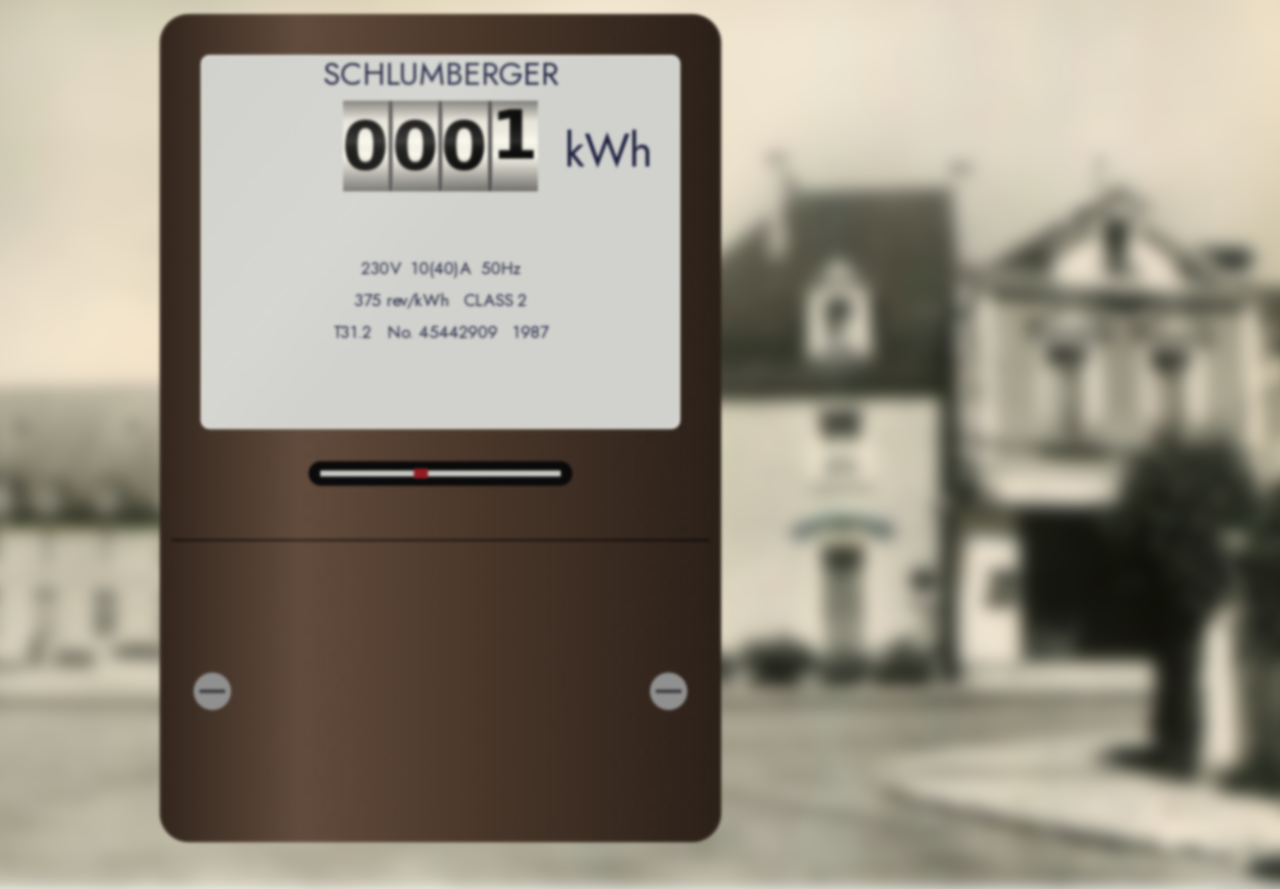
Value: 1 kWh
